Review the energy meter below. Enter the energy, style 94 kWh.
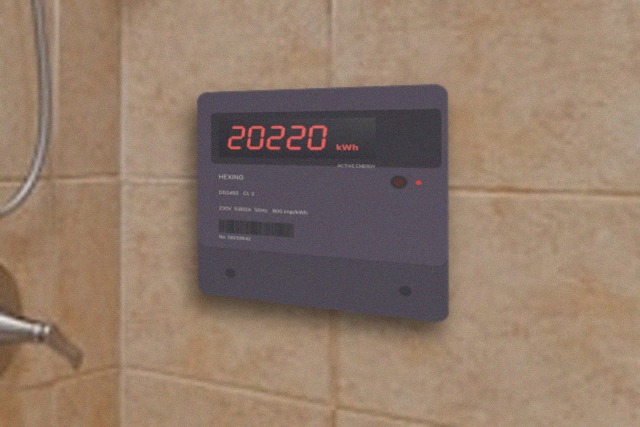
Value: 20220 kWh
